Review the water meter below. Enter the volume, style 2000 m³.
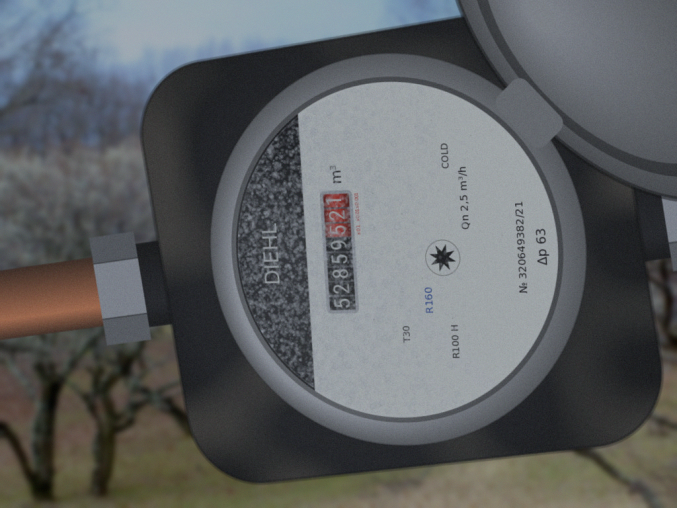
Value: 52859.521 m³
